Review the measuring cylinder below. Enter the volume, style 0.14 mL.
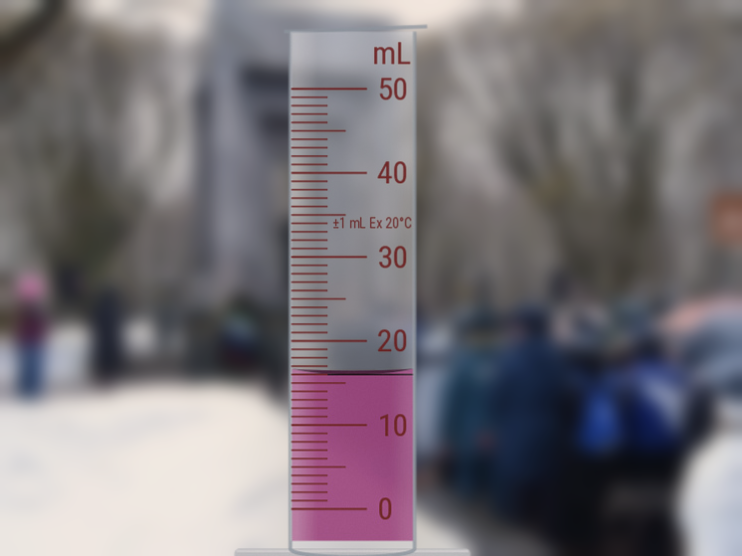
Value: 16 mL
